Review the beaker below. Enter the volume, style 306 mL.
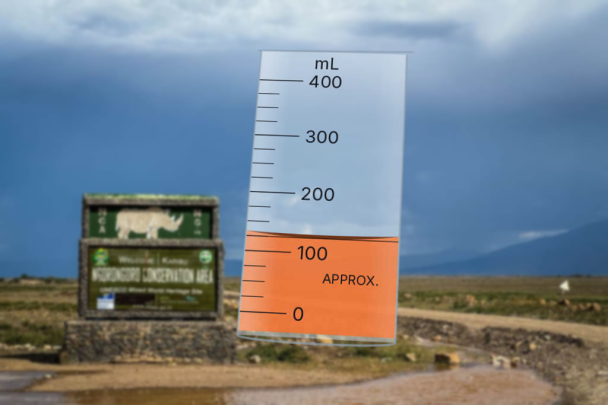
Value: 125 mL
